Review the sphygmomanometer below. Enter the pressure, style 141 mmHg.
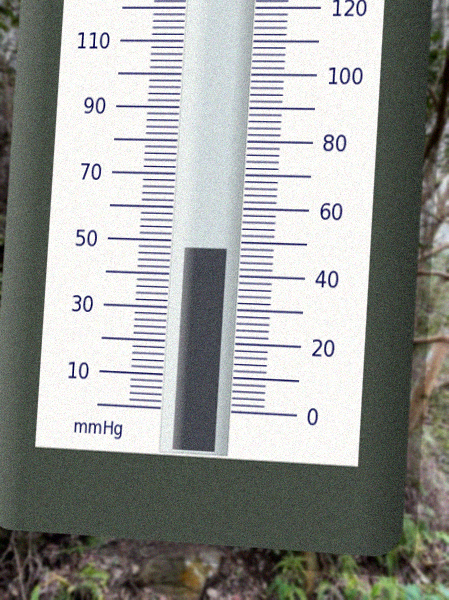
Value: 48 mmHg
